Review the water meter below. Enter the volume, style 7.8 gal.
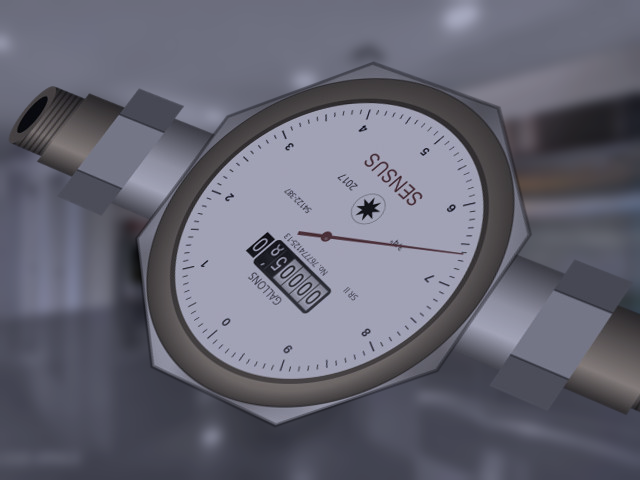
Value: 576.6 gal
